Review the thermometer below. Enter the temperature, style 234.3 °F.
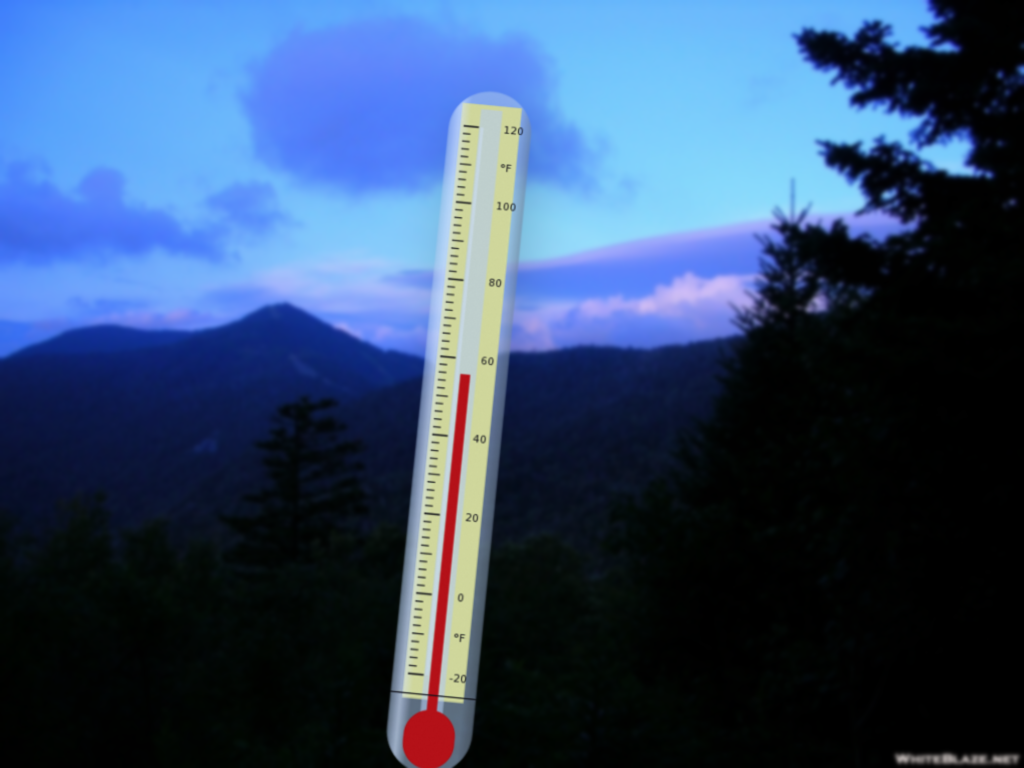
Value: 56 °F
